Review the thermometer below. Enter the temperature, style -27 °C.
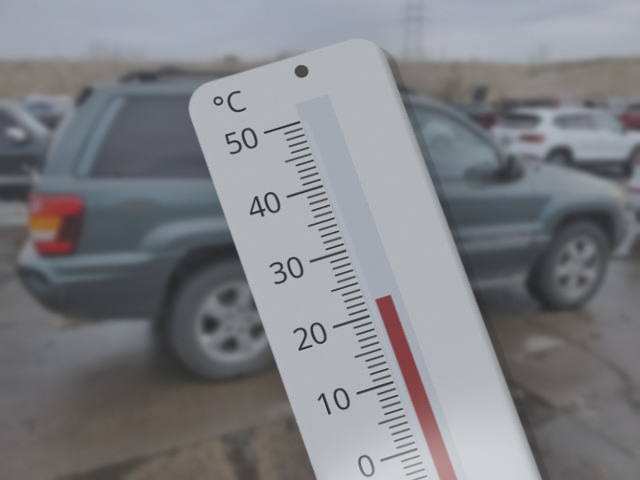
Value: 22 °C
